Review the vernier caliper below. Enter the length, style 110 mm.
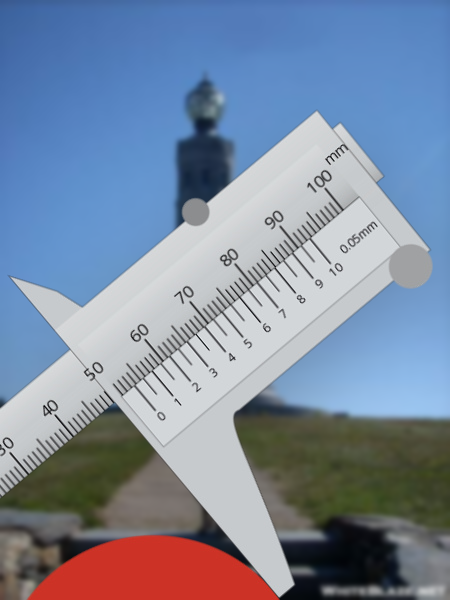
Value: 53.6 mm
